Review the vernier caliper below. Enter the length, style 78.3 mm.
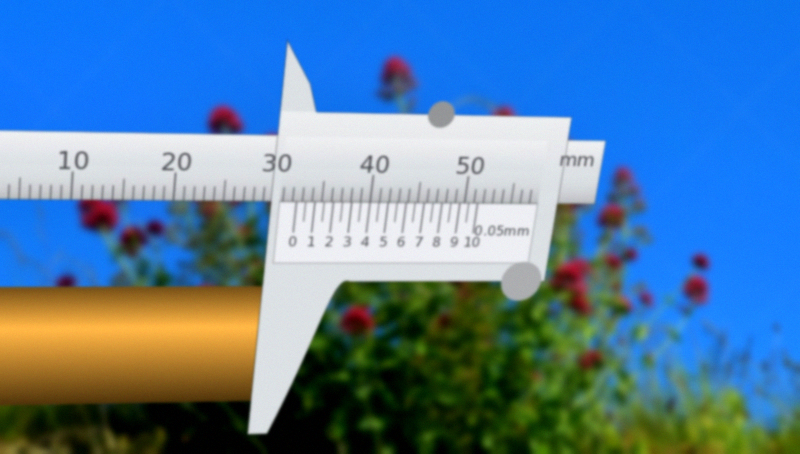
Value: 32.4 mm
